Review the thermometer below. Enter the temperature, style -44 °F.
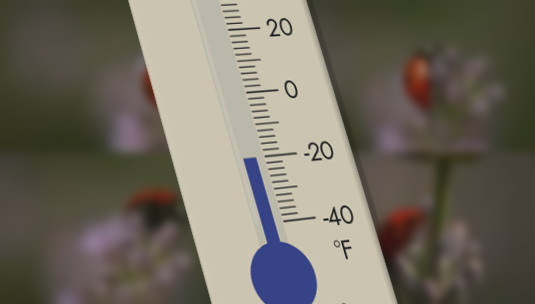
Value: -20 °F
